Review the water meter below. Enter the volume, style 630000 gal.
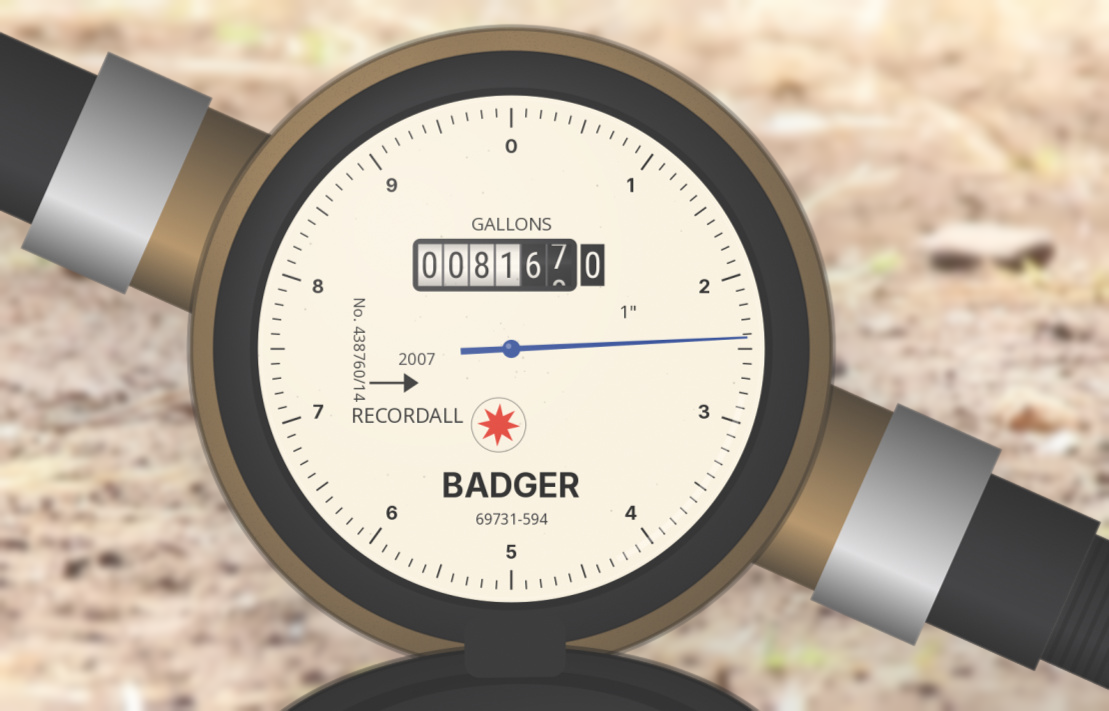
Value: 81672.4 gal
